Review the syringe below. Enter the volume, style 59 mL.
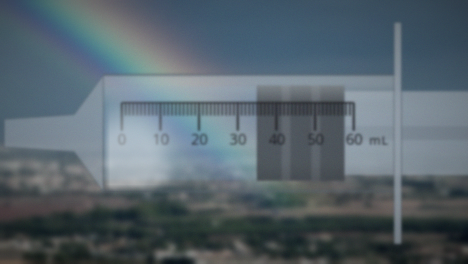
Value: 35 mL
